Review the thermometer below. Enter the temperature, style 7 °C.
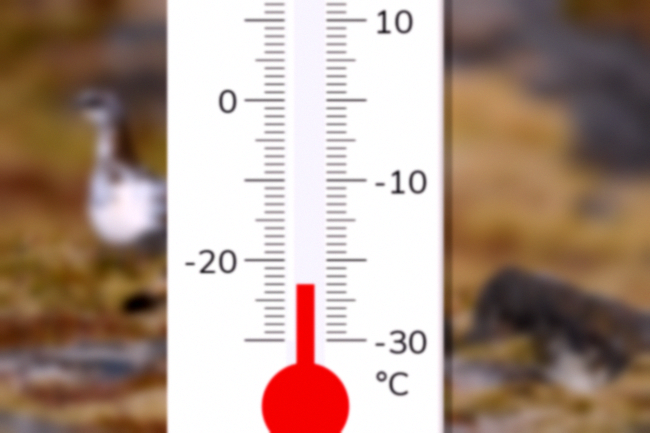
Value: -23 °C
